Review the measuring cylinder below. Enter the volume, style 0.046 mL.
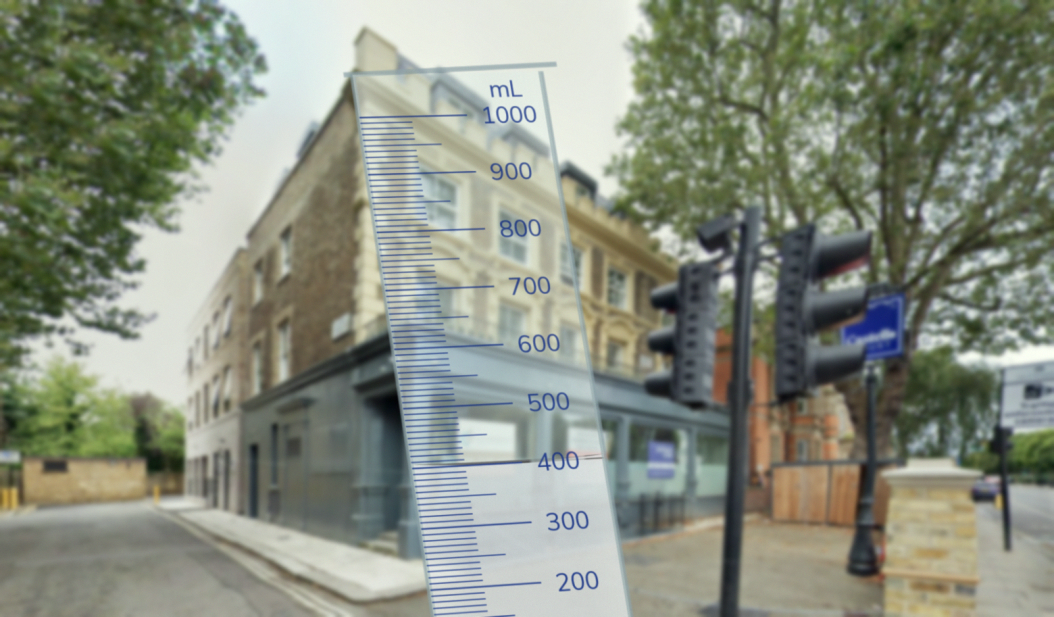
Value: 400 mL
